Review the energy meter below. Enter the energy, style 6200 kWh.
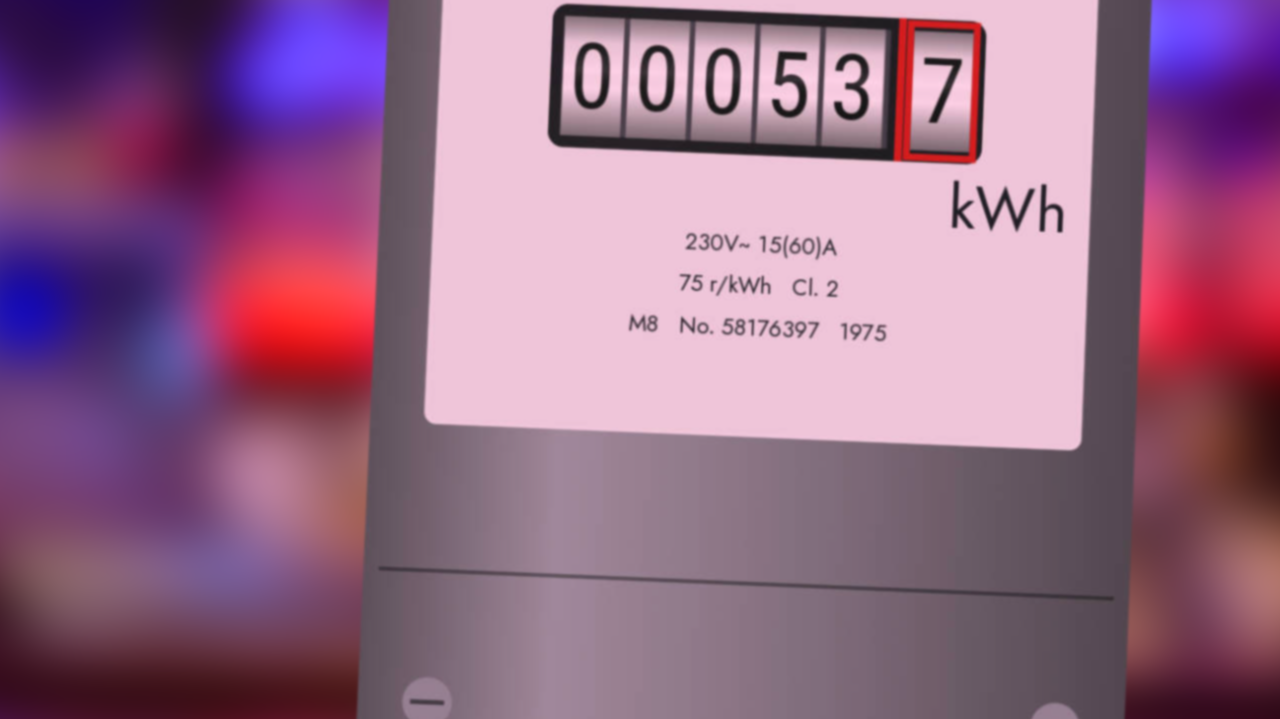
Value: 53.7 kWh
